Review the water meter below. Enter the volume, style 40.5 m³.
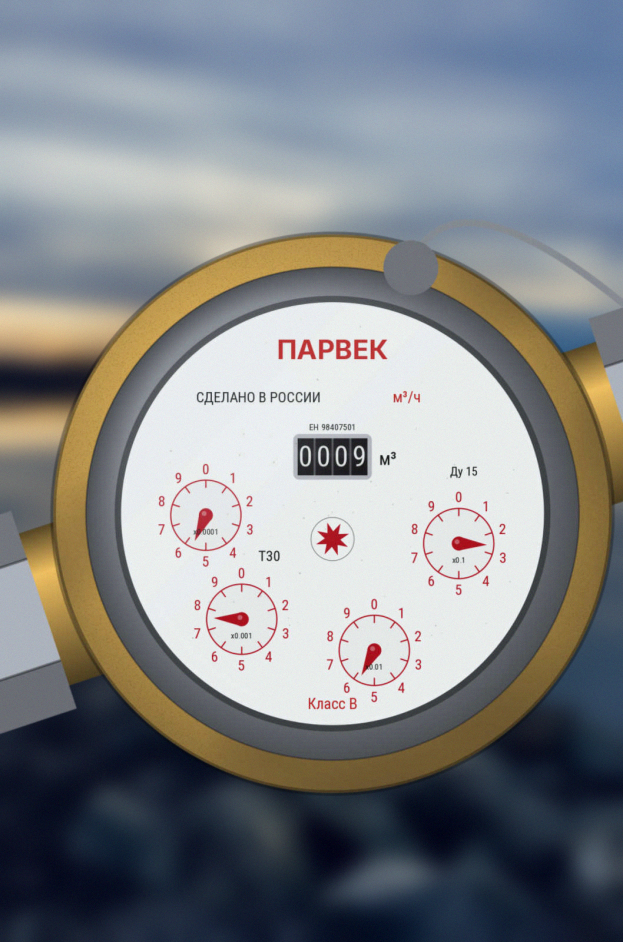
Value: 9.2575 m³
